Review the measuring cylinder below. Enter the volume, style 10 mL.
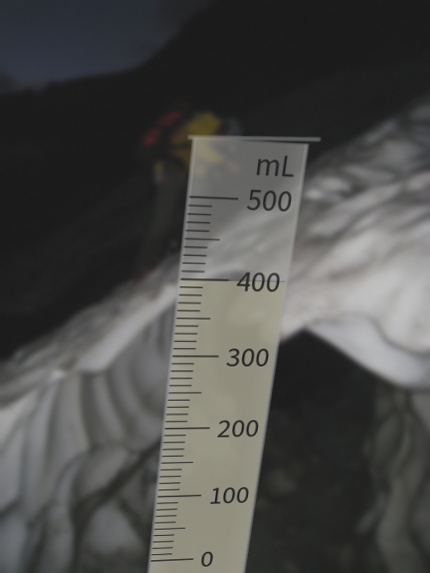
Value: 400 mL
